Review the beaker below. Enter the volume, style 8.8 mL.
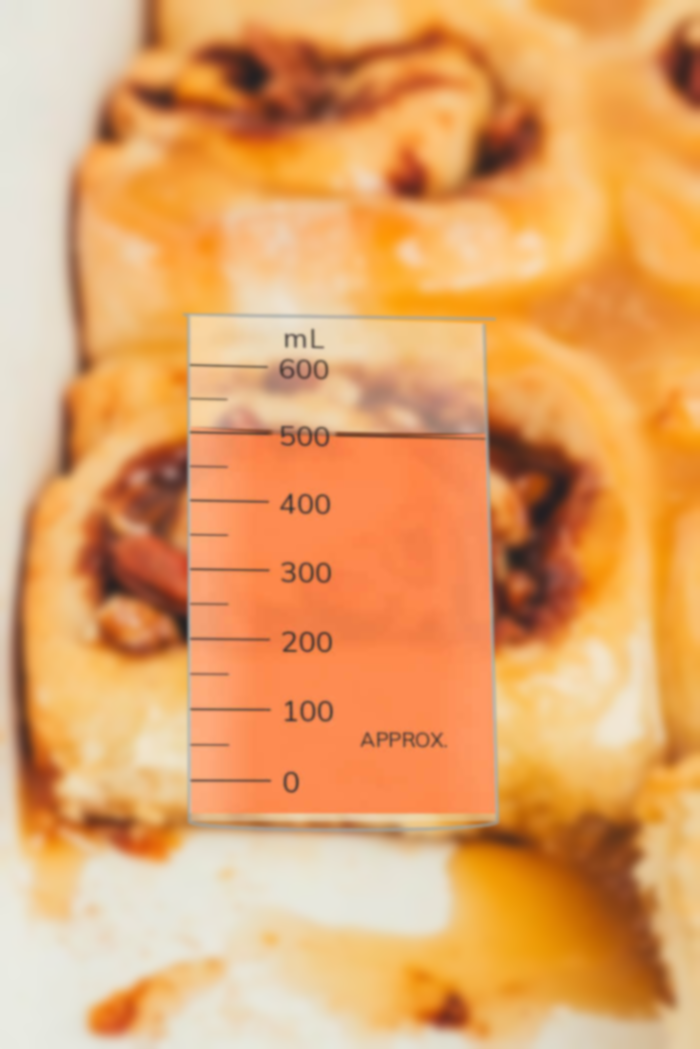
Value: 500 mL
